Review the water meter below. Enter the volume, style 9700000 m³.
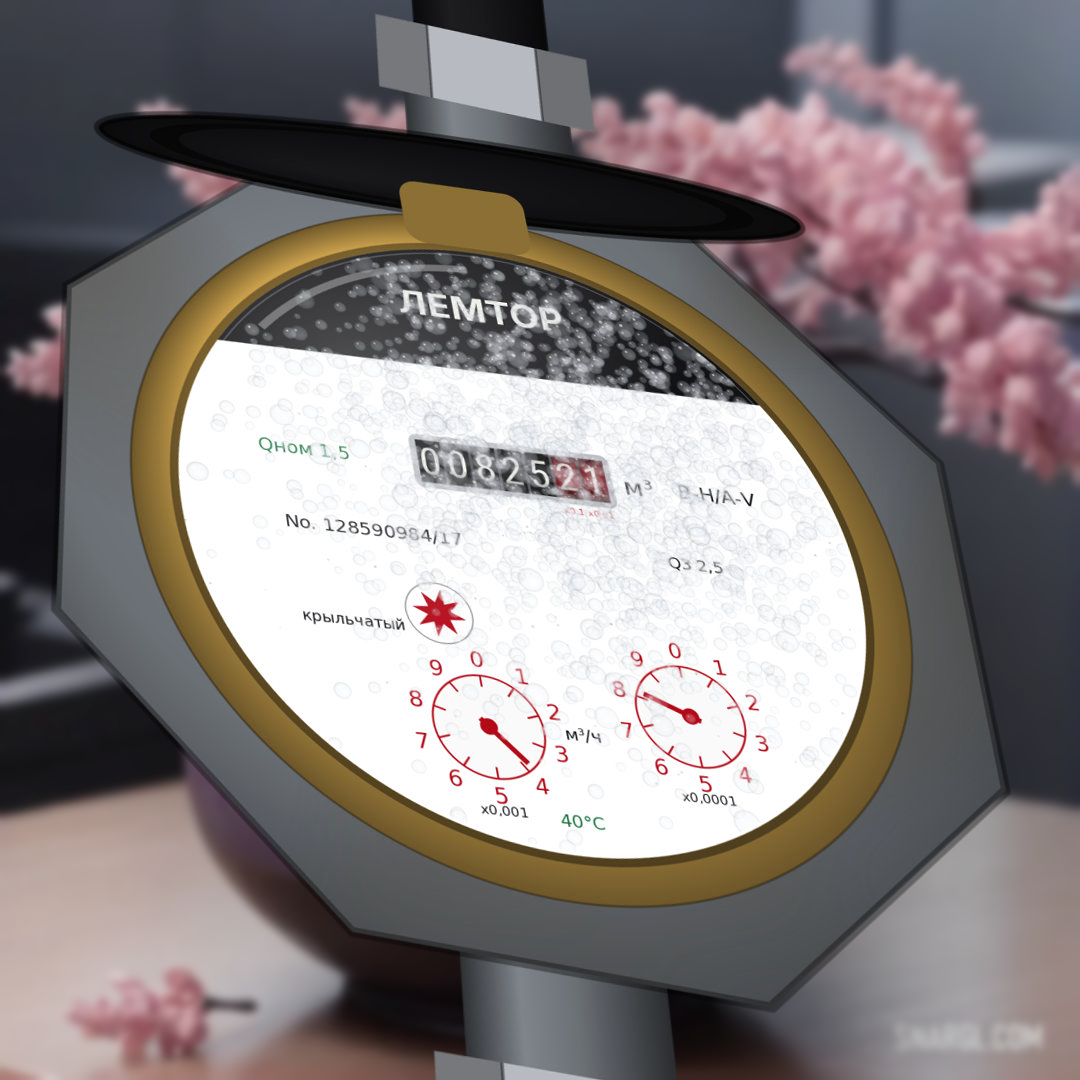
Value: 825.2138 m³
